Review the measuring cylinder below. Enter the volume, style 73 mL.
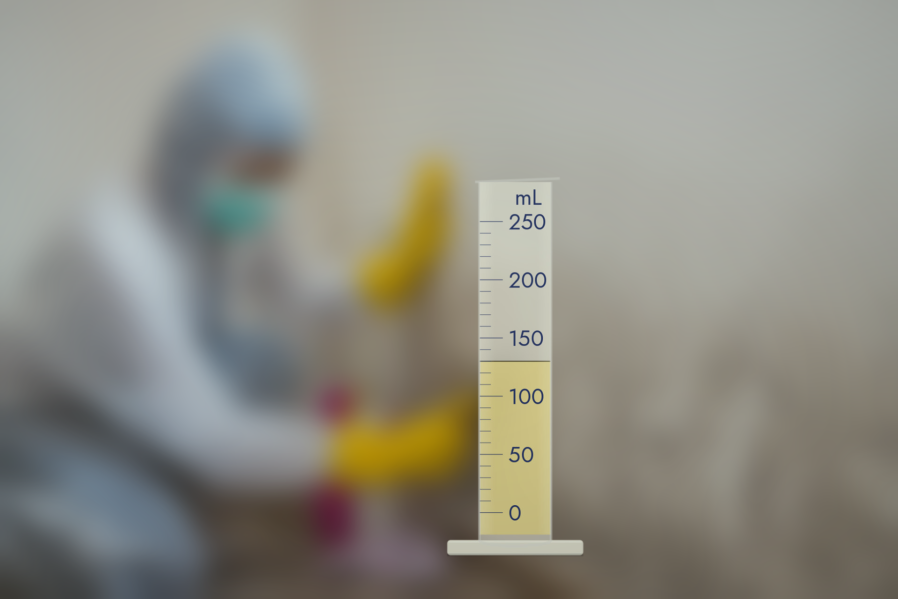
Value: 130 mL
